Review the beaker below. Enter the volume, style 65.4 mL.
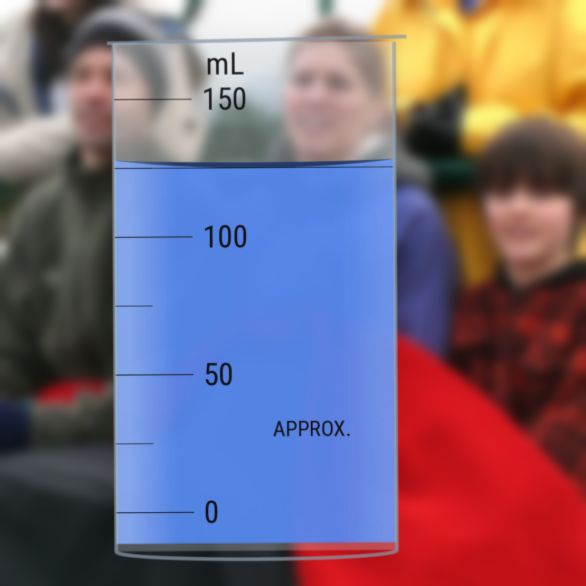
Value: 125 mL
